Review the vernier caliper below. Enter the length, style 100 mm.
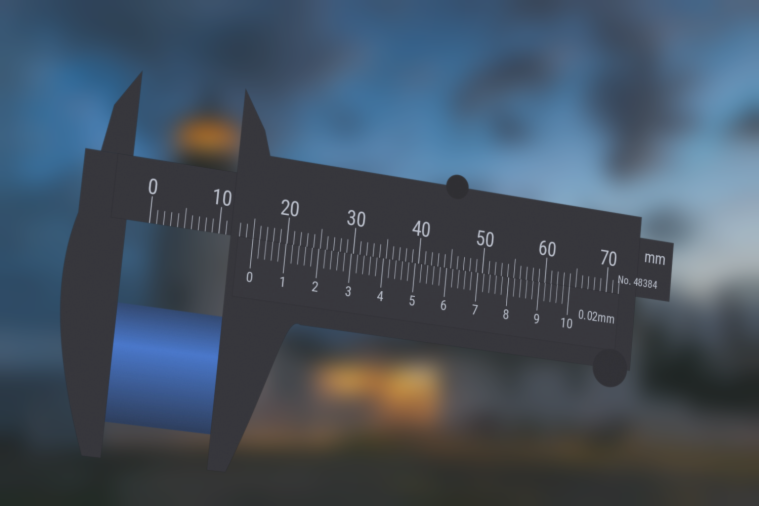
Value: 15.0 mm
